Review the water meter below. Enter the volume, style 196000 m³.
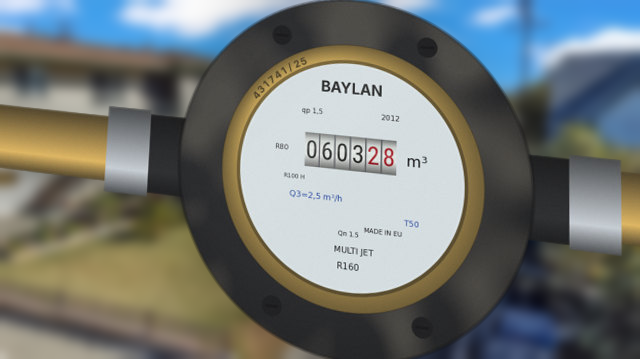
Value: 603.28 m³
